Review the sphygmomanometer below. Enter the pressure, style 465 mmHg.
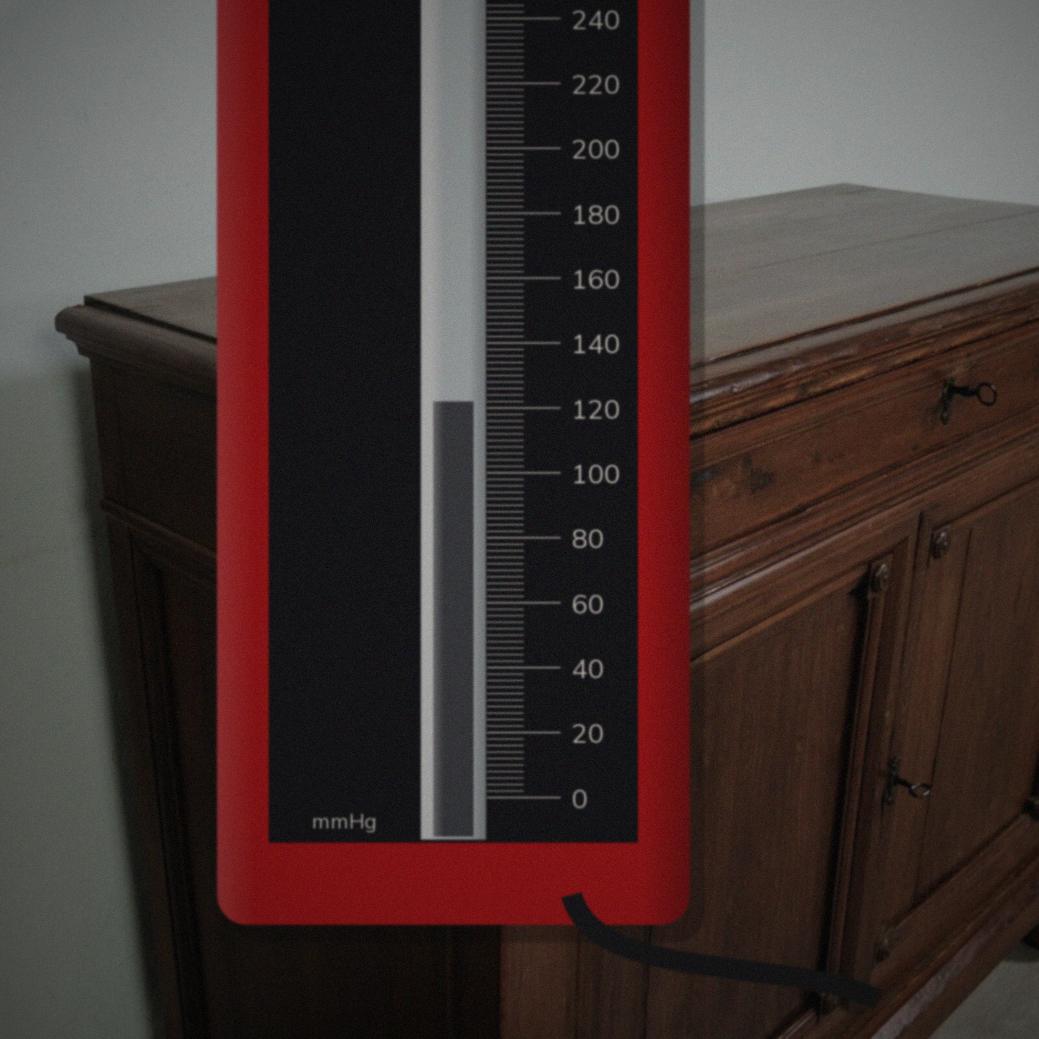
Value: 122 mmHg
